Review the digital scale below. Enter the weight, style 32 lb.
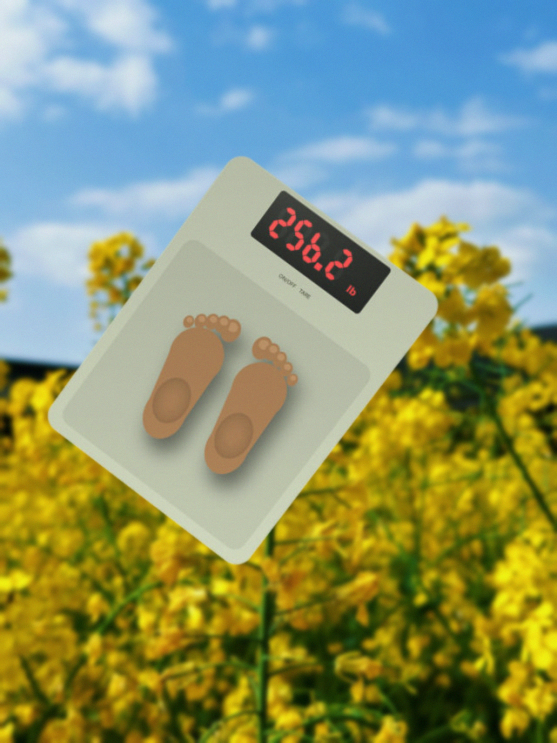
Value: 256.2 lb
